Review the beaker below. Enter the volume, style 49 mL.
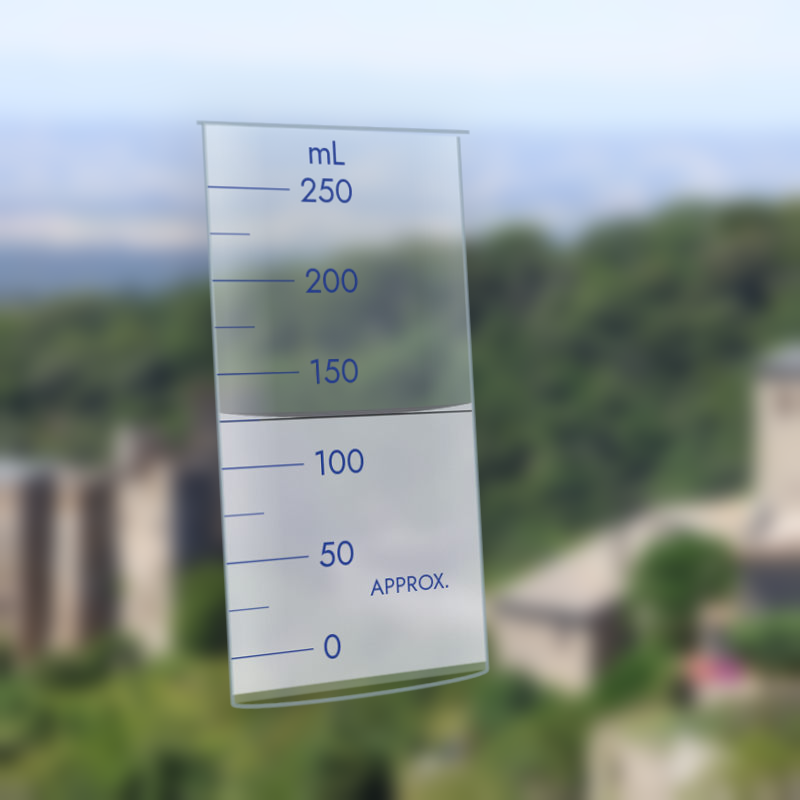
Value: 125 mL
